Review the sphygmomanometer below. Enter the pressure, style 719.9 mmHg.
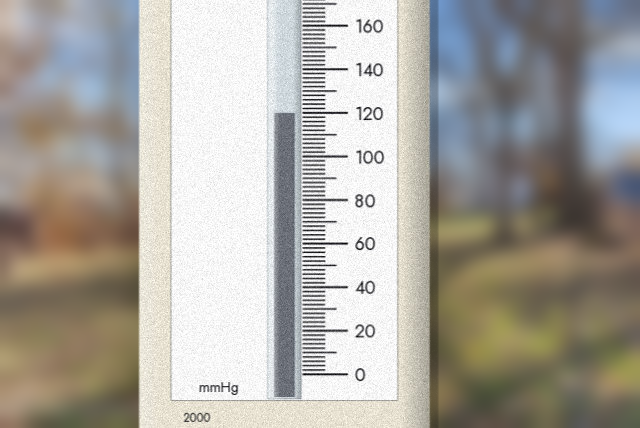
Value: 120 mmHg
